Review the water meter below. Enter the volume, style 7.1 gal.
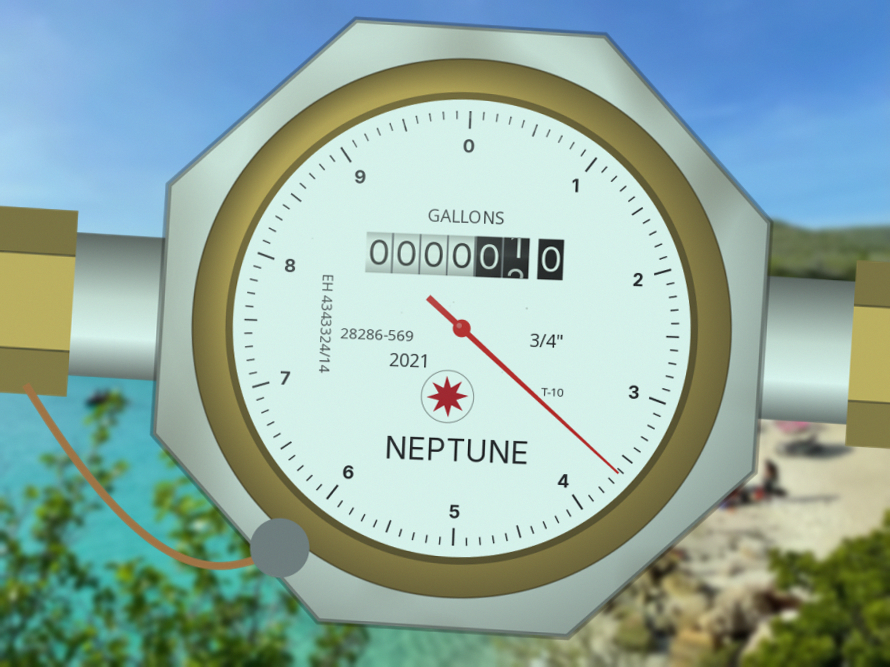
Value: 13.6 gal
